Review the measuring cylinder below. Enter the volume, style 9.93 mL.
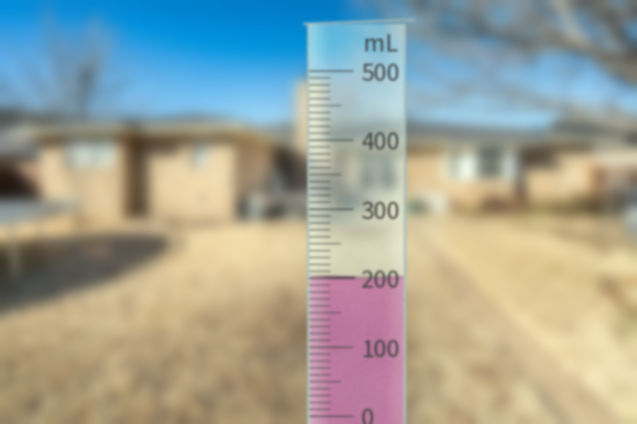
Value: 200 mL
